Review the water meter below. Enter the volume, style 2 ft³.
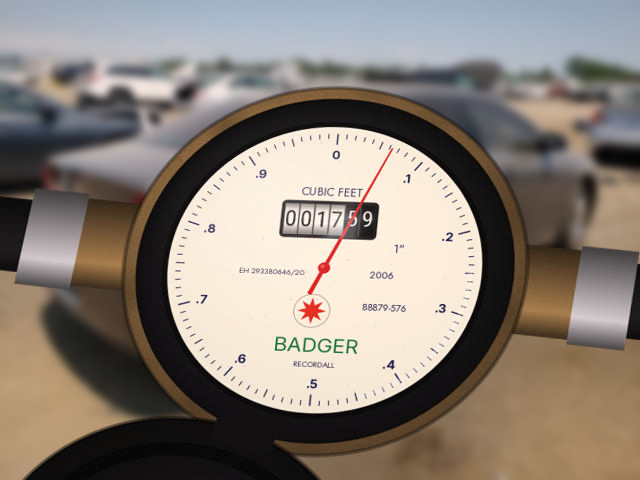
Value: 1759.06 ft³
